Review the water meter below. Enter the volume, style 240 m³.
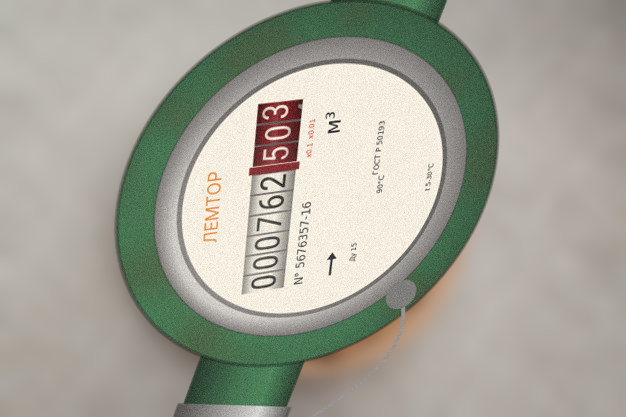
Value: 762.503 m³
